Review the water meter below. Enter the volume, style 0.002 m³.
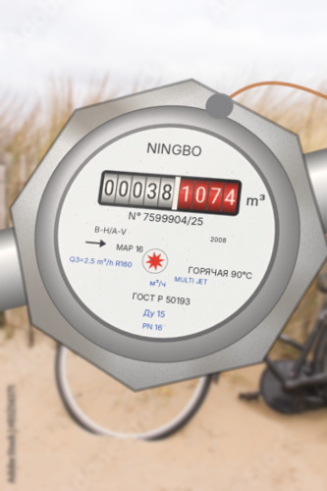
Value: 38.1074 m³
